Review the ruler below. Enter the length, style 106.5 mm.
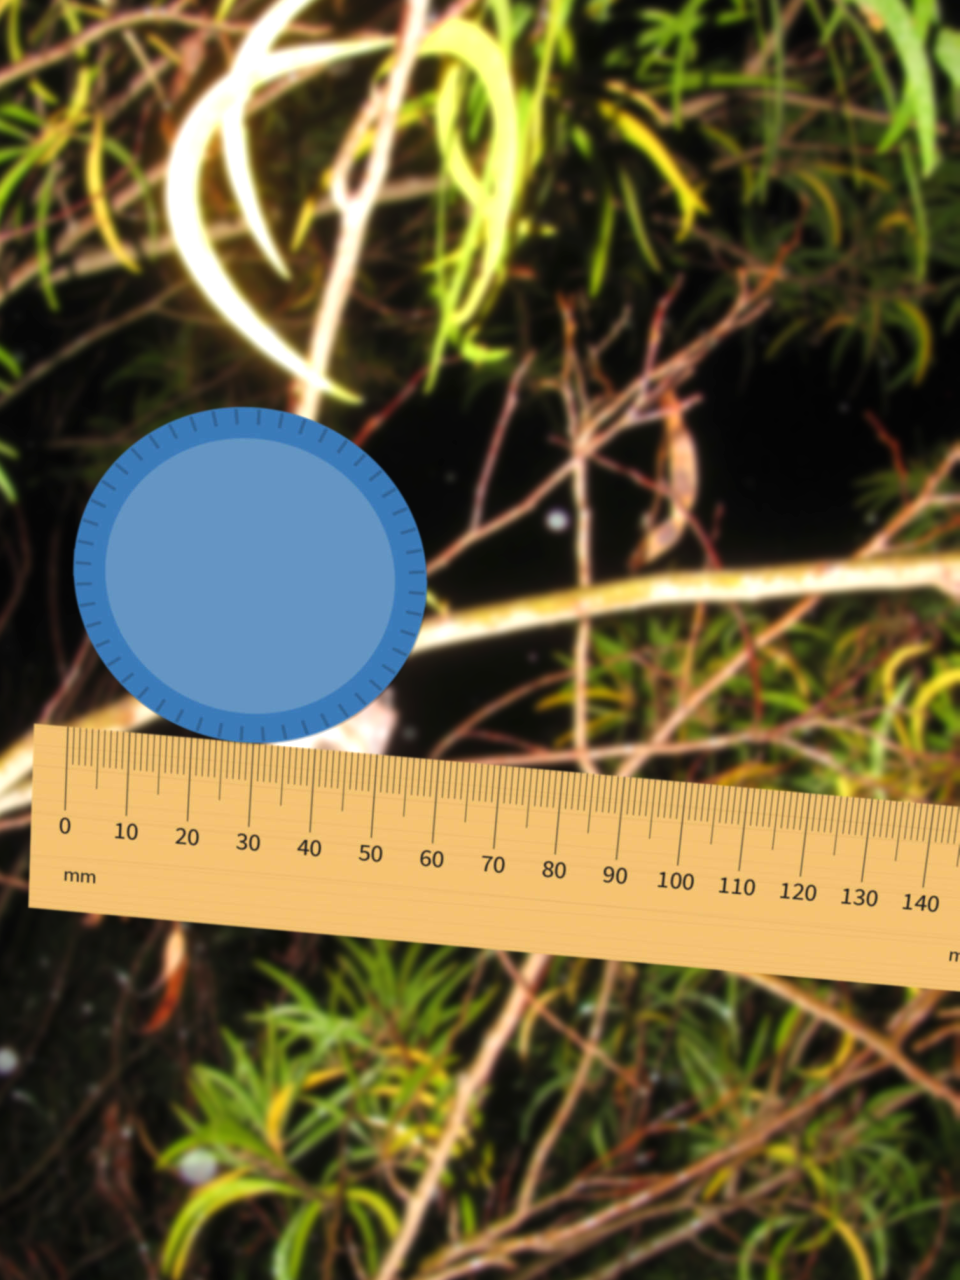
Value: 56 mm
